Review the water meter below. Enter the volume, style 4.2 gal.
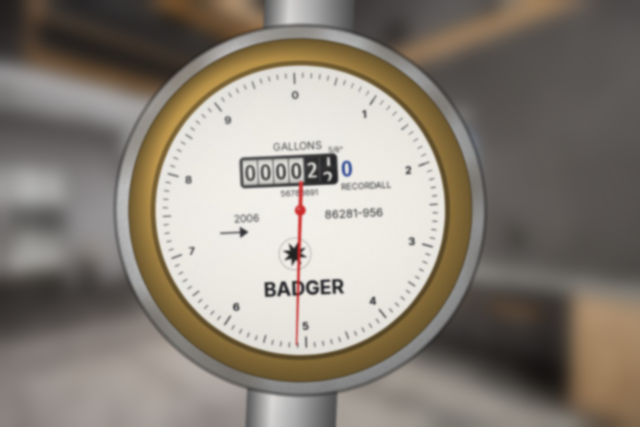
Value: 215.1 gal
